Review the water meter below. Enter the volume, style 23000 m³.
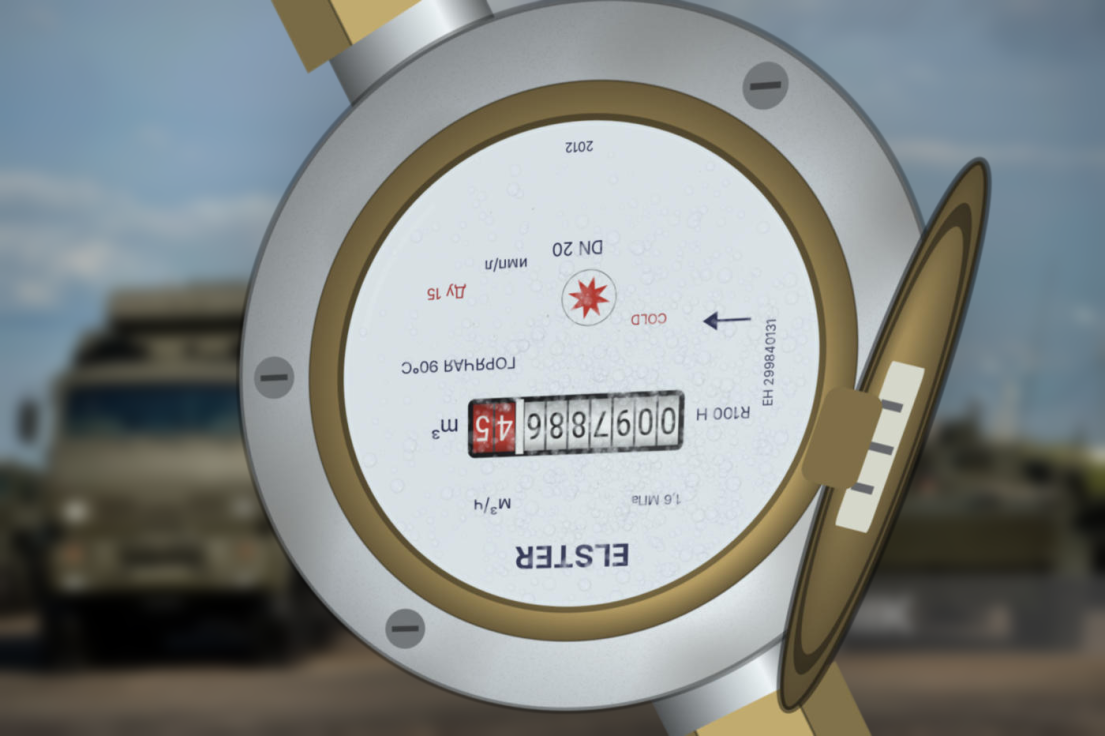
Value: 97886.45 m³
